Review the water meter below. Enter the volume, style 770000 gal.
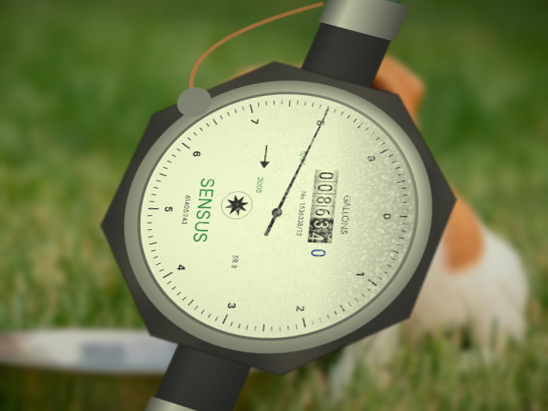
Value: 86338.0 gal
